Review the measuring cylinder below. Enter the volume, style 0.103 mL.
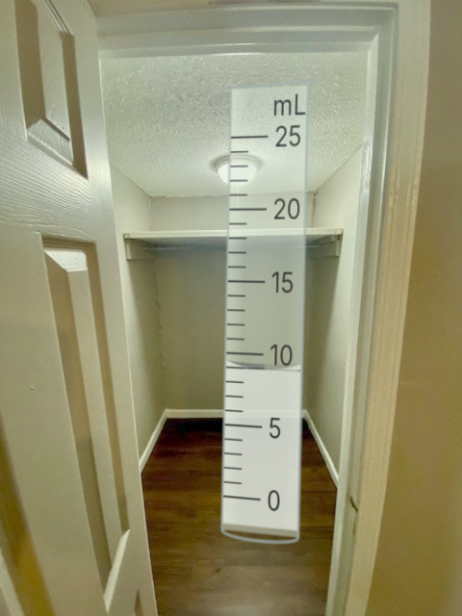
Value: 9 mL
